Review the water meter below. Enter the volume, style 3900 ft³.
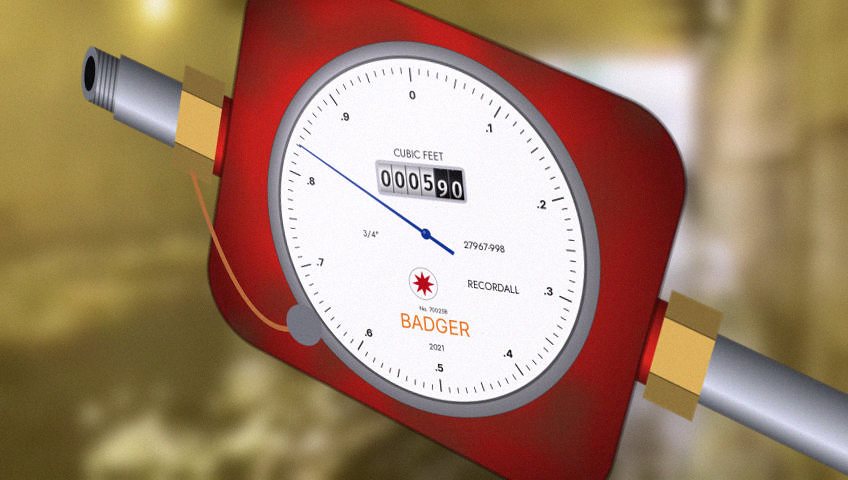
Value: 589.83 ft³
